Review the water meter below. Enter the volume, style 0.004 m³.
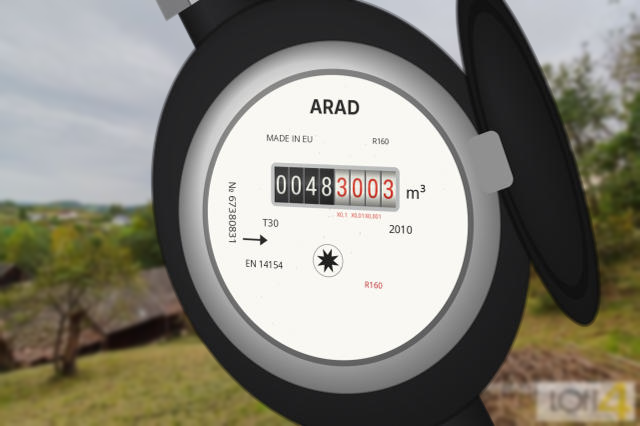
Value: 48.3003 m³
